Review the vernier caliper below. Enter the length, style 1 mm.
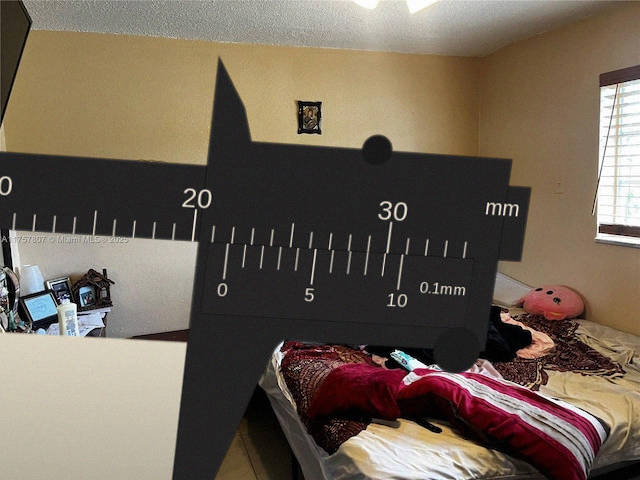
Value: 21.8 mm
